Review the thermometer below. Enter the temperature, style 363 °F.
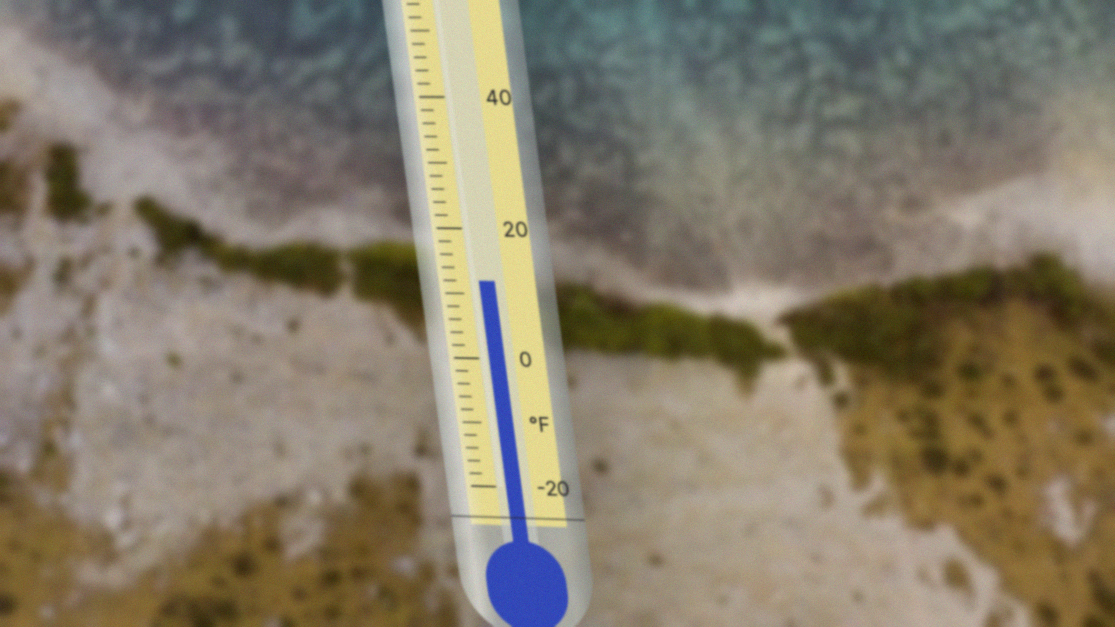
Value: 12 °F
